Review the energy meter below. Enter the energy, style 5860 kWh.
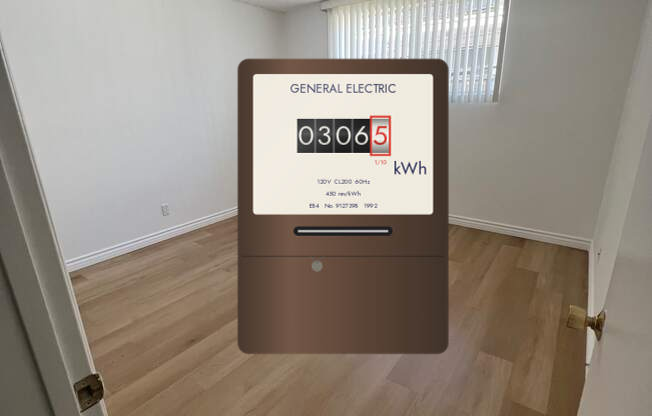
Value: 306.5 kWh
